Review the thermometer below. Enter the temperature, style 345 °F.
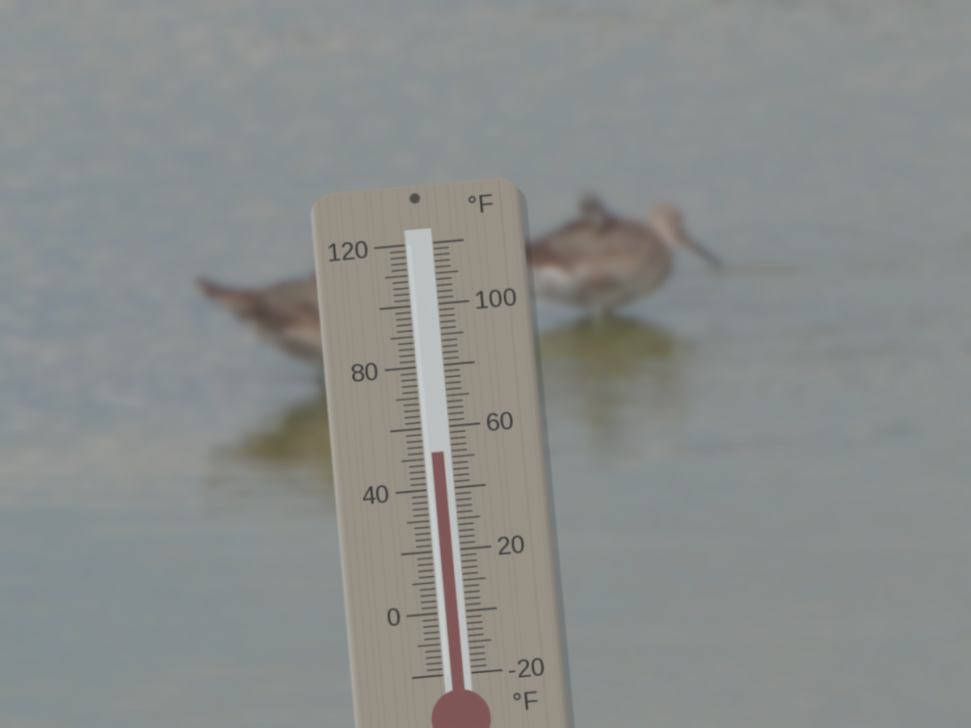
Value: 52 °F
